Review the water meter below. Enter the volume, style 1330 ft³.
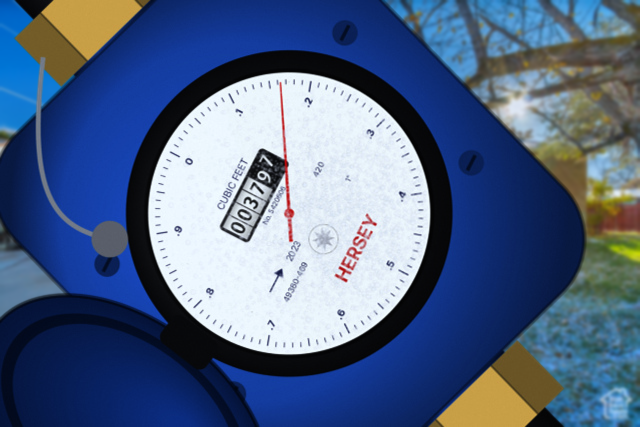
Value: 3797.16 ft³
